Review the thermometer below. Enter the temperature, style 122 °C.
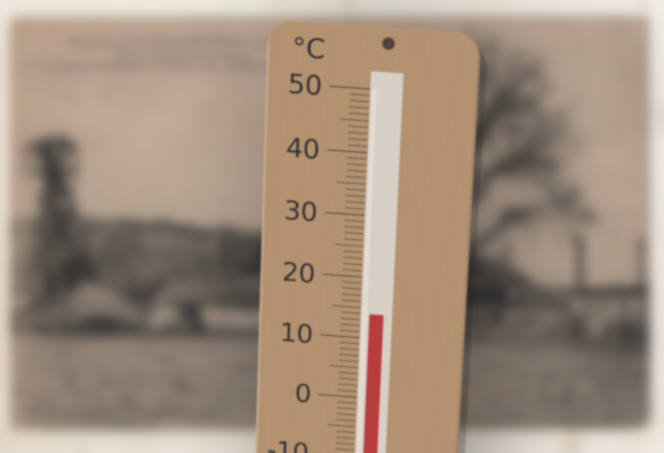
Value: 14 °C
